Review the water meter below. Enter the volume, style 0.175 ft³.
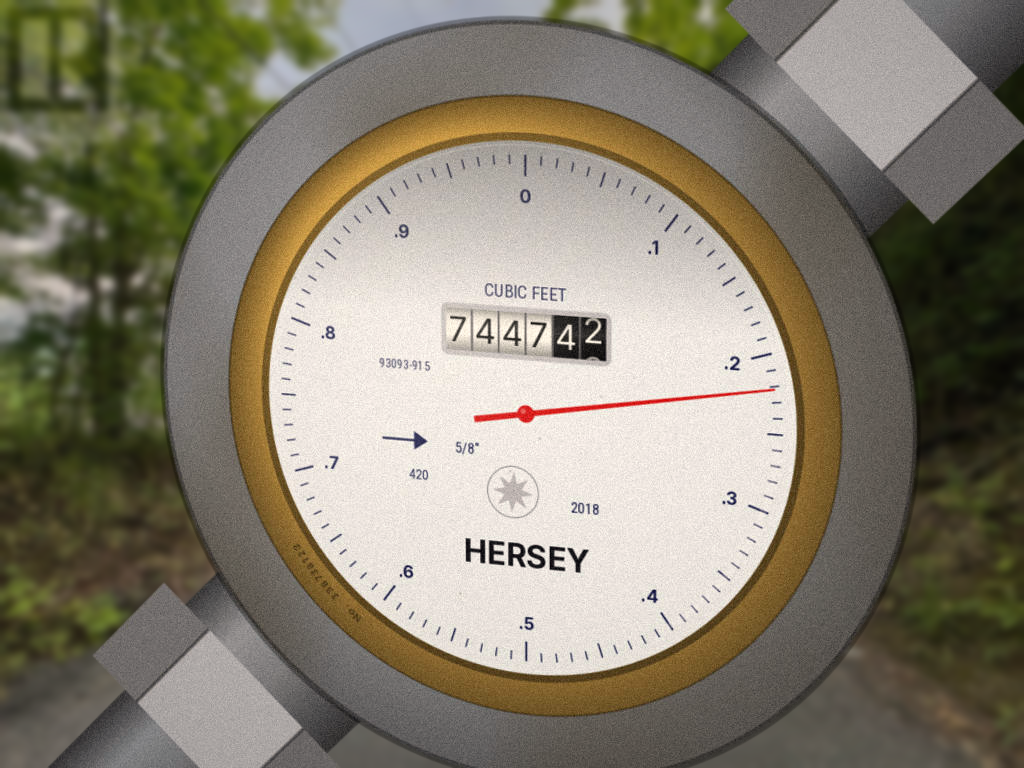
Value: 744742.22 ft³
